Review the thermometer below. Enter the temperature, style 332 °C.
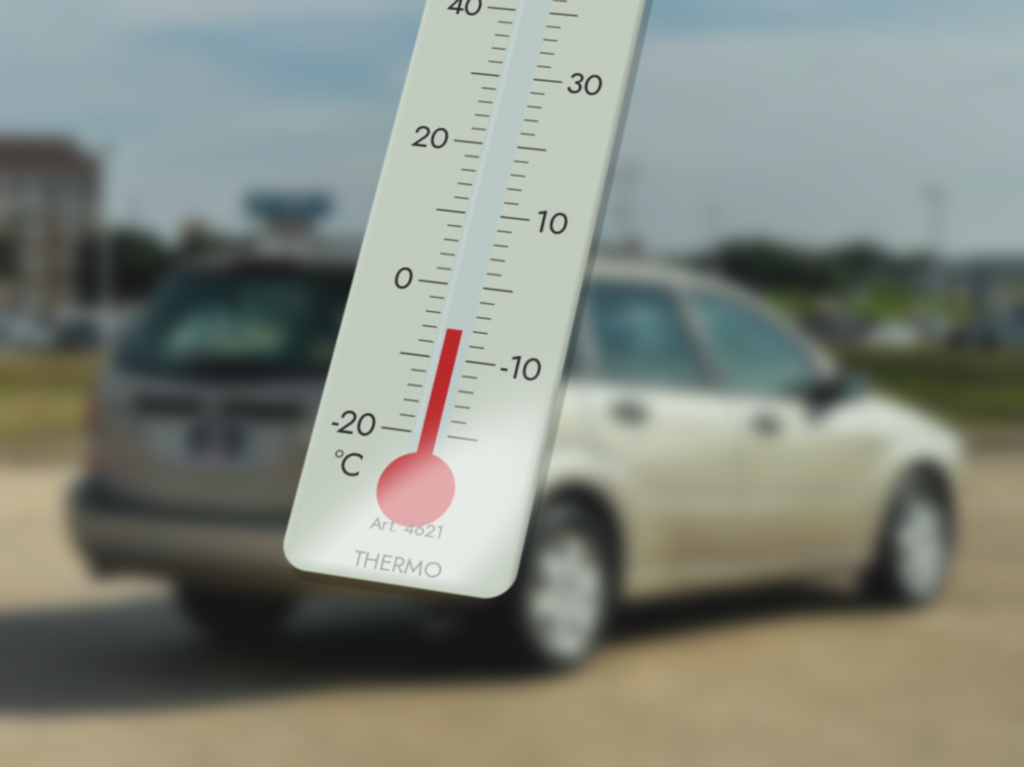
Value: -6 °C
